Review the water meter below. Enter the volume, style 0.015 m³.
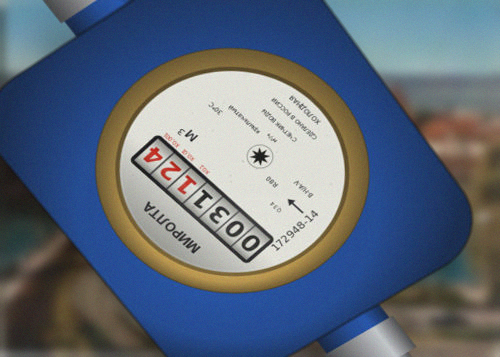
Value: 31.124 m³
